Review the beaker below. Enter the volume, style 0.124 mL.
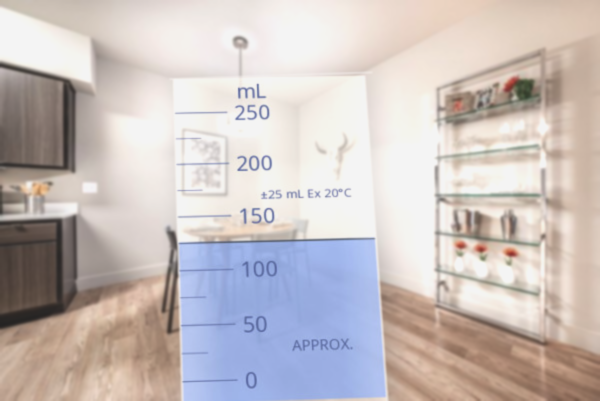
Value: 125 mL
